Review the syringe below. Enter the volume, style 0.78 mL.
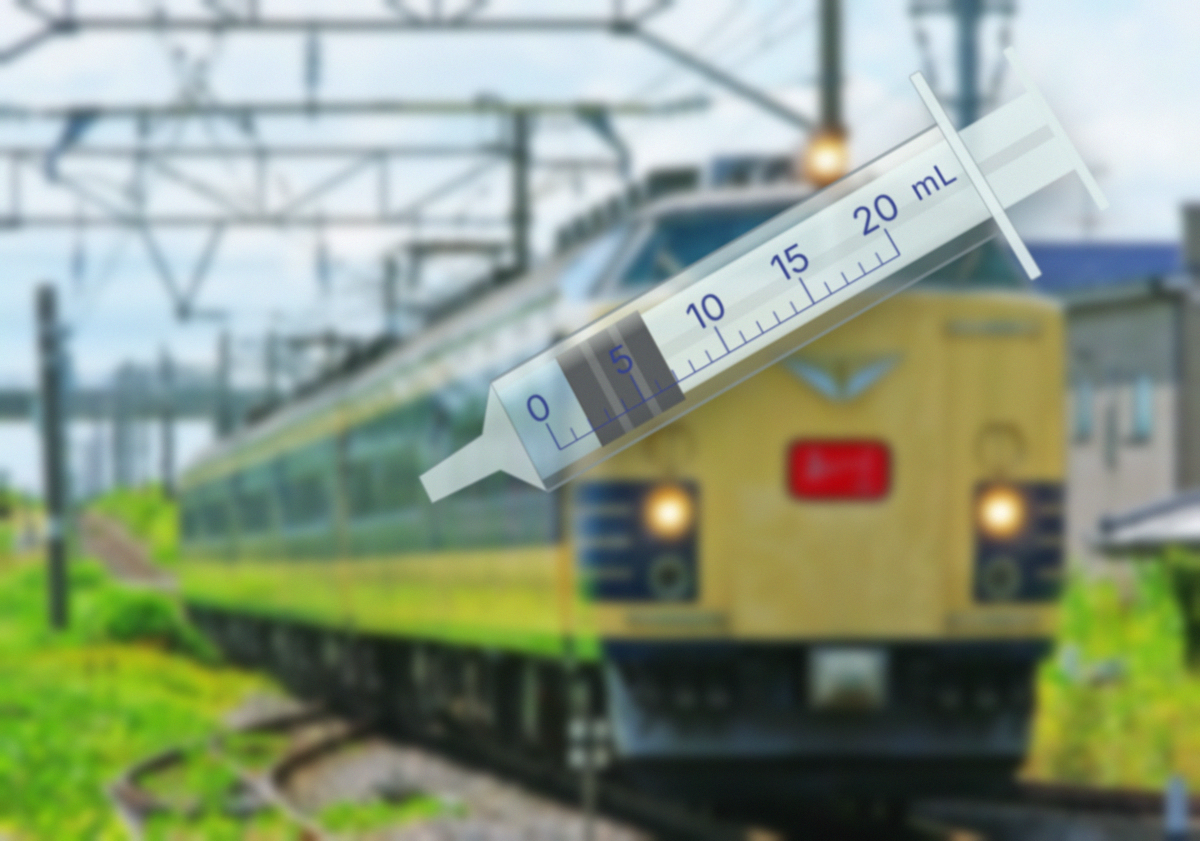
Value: 2 mL
